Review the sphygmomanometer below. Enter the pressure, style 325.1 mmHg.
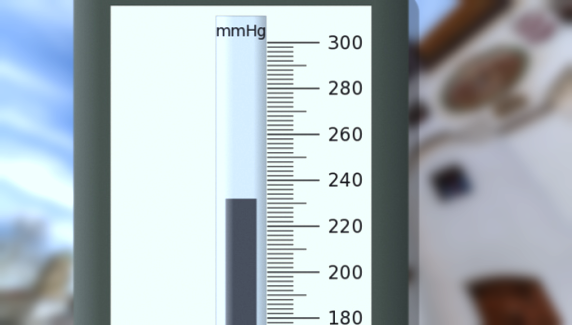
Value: 232 mmHg
